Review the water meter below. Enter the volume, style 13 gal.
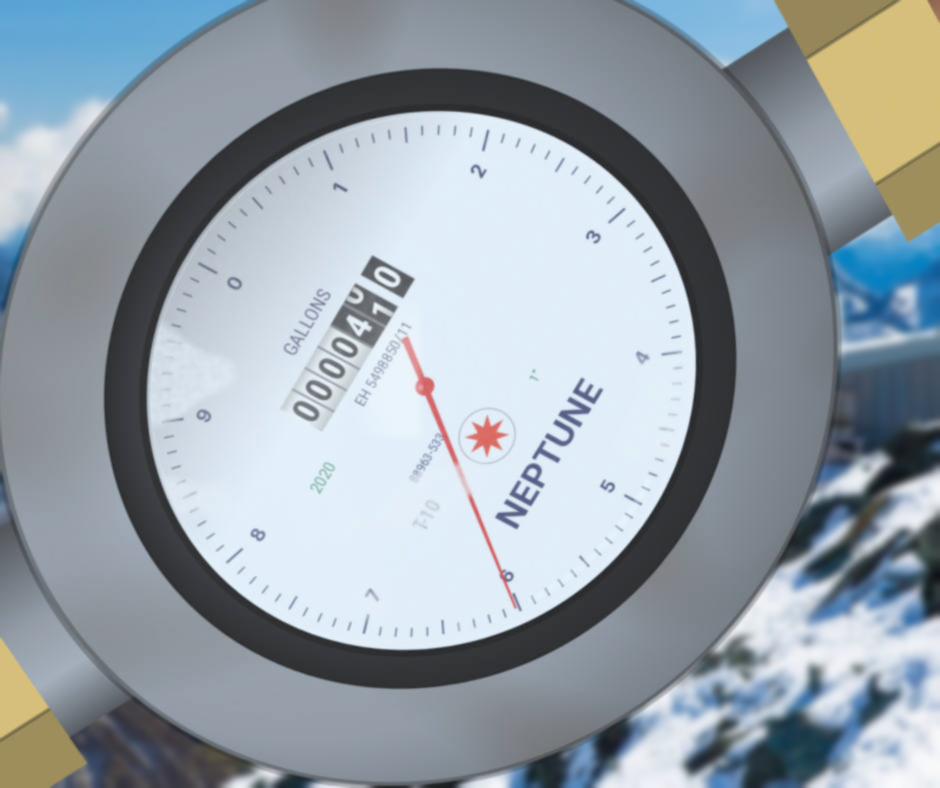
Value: 406.0 gal
